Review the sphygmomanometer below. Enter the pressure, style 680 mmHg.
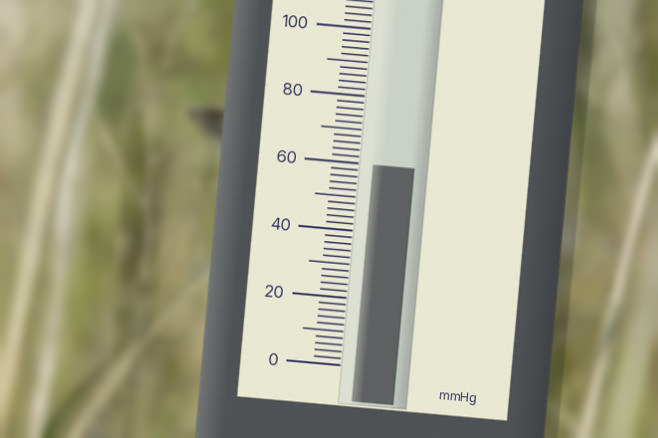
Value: 60 mmHg
